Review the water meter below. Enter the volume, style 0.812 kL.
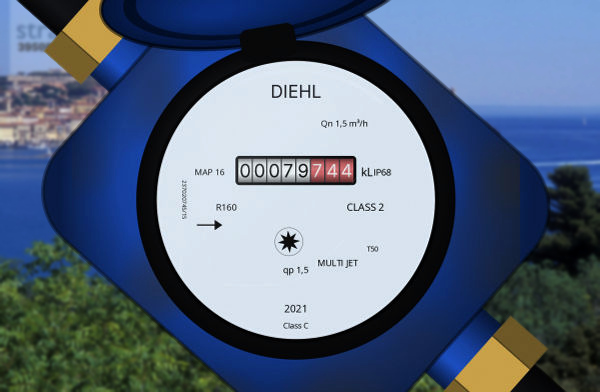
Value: 79.744 kL
